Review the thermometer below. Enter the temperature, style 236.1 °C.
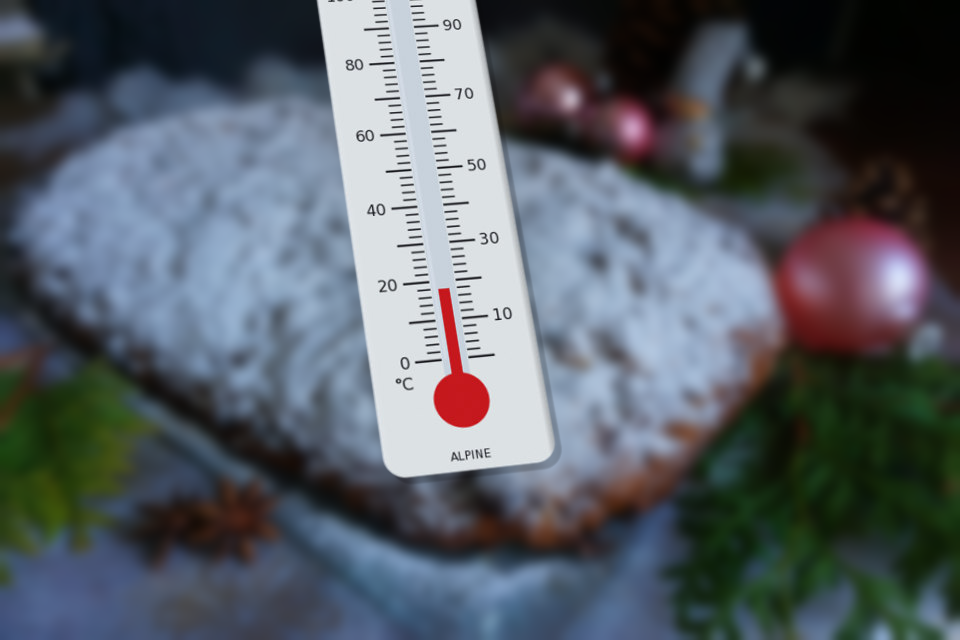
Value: 18 °C
